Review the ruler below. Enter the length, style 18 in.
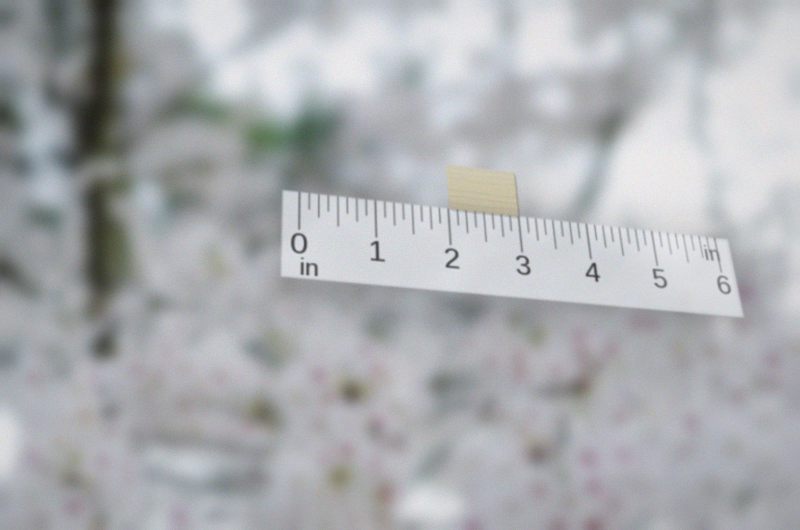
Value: 1 in
